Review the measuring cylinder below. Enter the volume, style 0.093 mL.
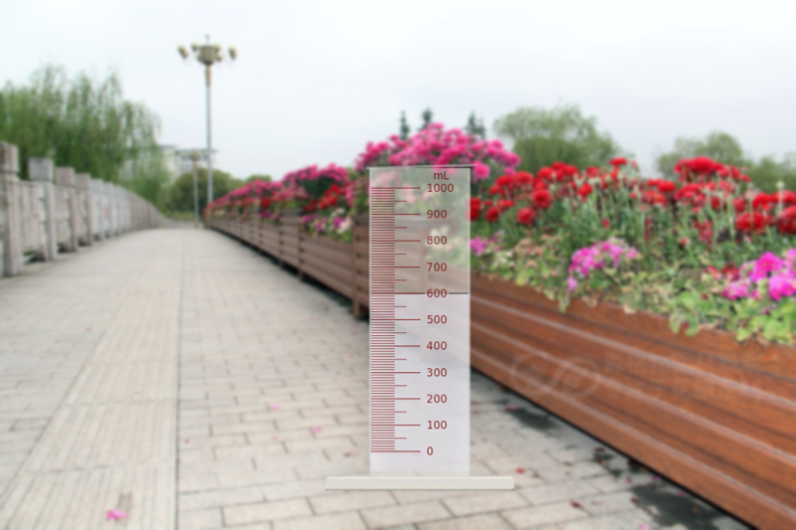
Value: 600 mL
